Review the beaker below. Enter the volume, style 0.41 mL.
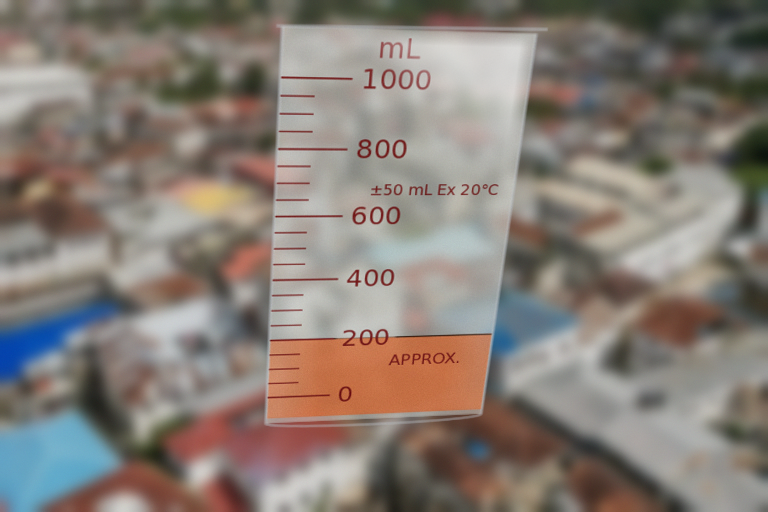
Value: 200 mL
